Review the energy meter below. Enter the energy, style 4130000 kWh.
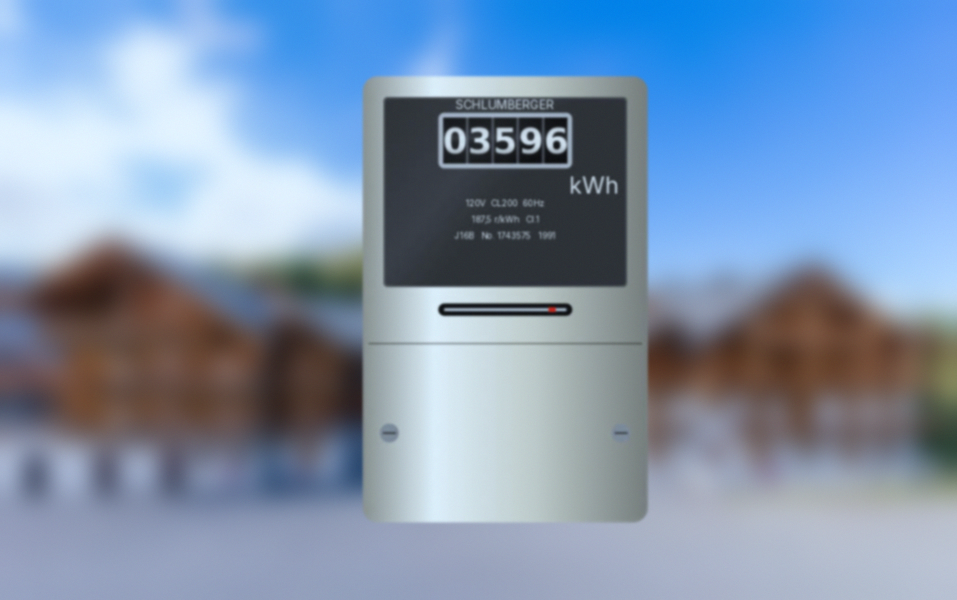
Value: 3596 kWh
